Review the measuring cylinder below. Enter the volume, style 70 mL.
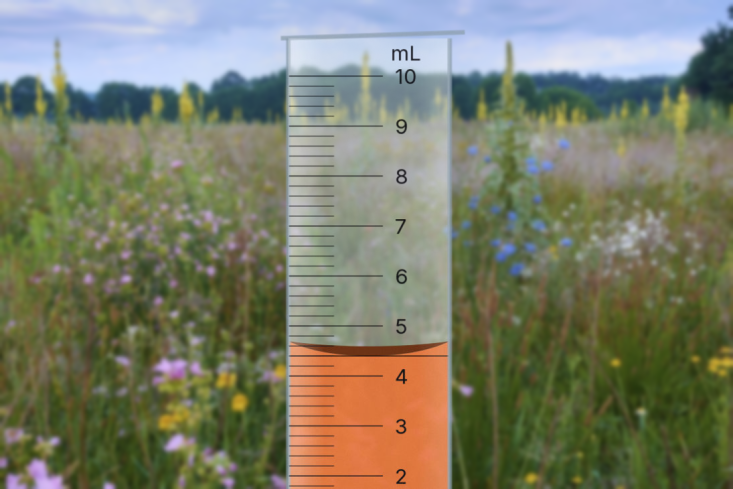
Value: 4.4 mL
